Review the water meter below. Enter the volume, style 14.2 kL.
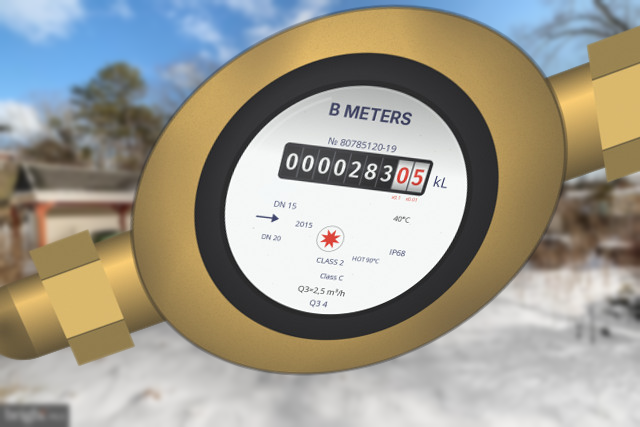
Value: 283.05 kL
